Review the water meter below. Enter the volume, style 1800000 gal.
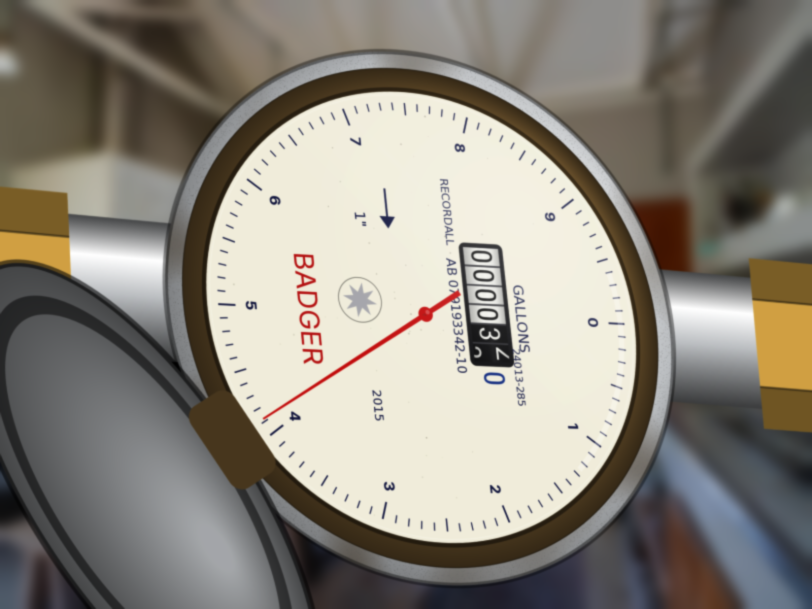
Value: 324.1 gal
